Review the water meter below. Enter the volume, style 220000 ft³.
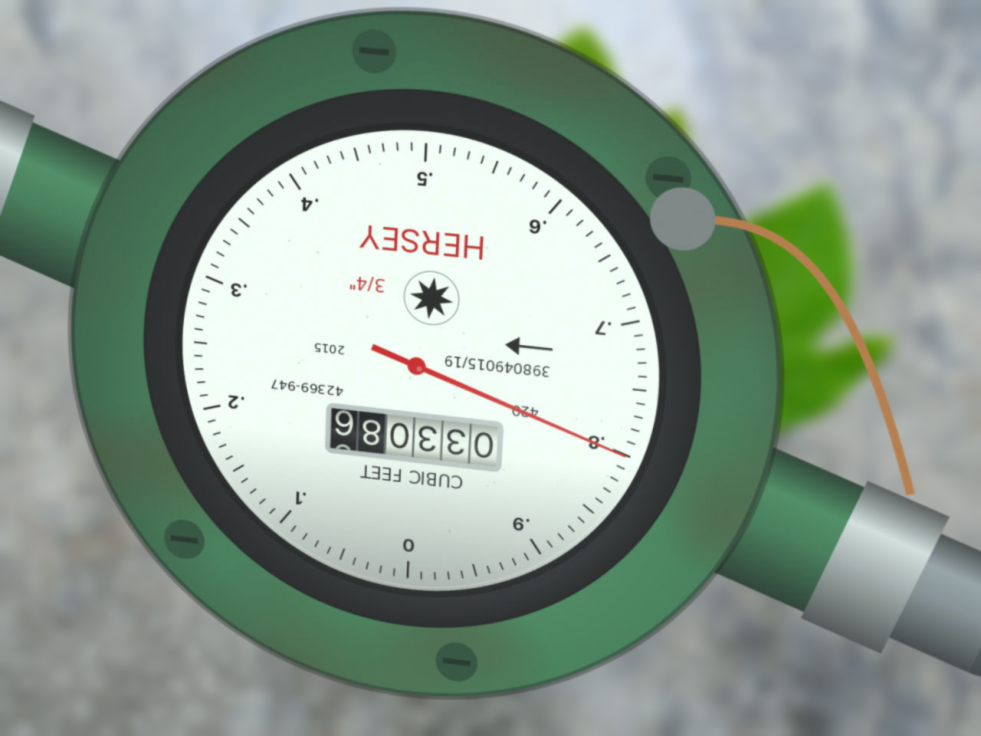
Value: 33085.80 ft³
